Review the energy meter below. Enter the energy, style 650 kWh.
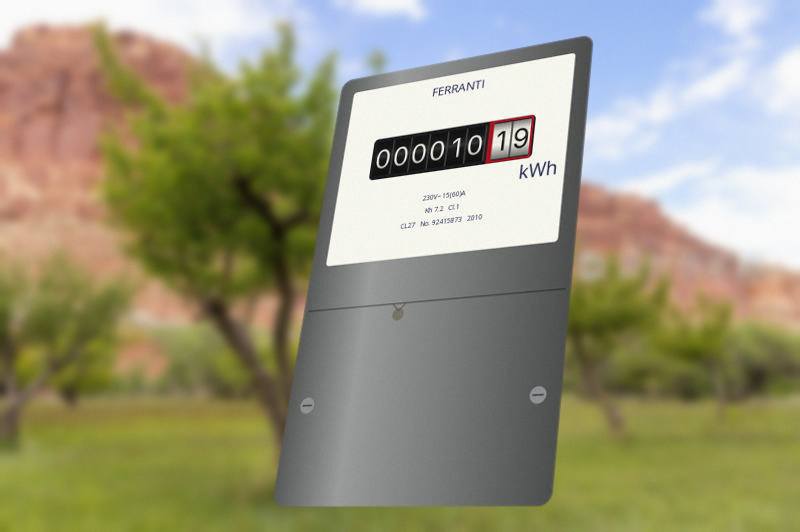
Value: 10.19 kWh
